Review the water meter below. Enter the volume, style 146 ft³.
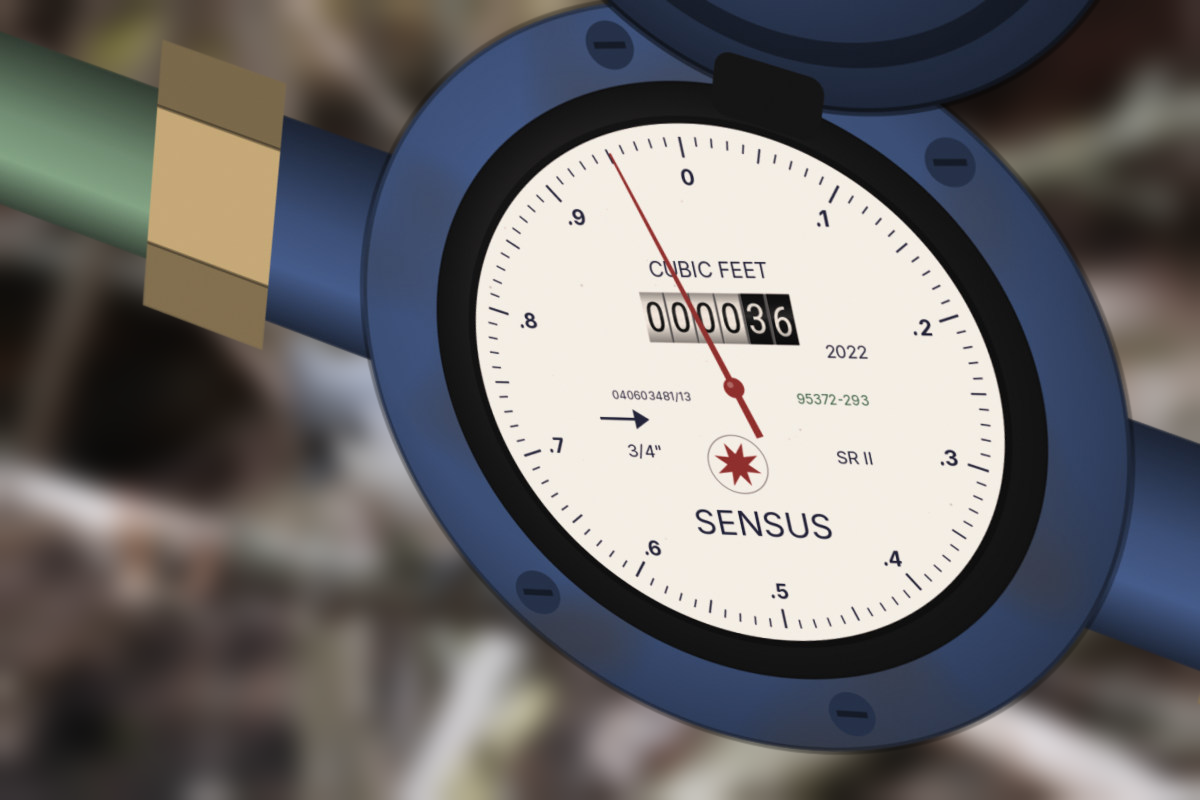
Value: 35.95 ft³
